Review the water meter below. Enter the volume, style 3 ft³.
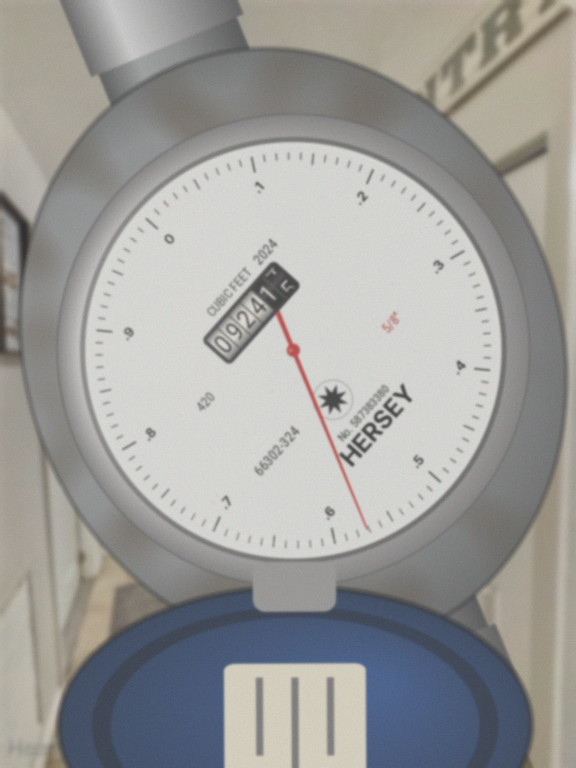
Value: 92414.57 ft³
